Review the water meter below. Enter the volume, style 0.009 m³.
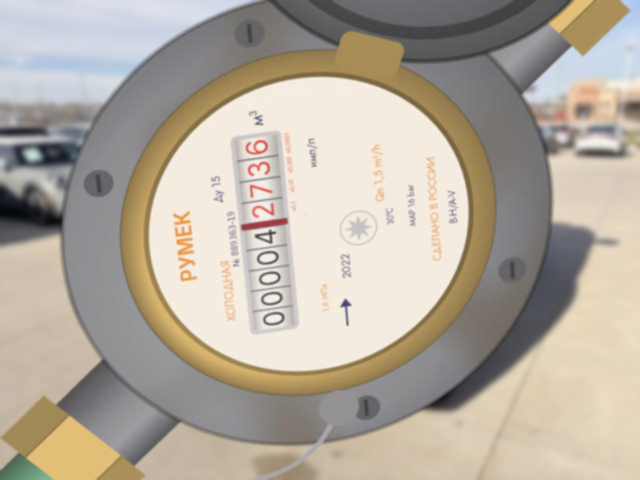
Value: 4.2736 m³
